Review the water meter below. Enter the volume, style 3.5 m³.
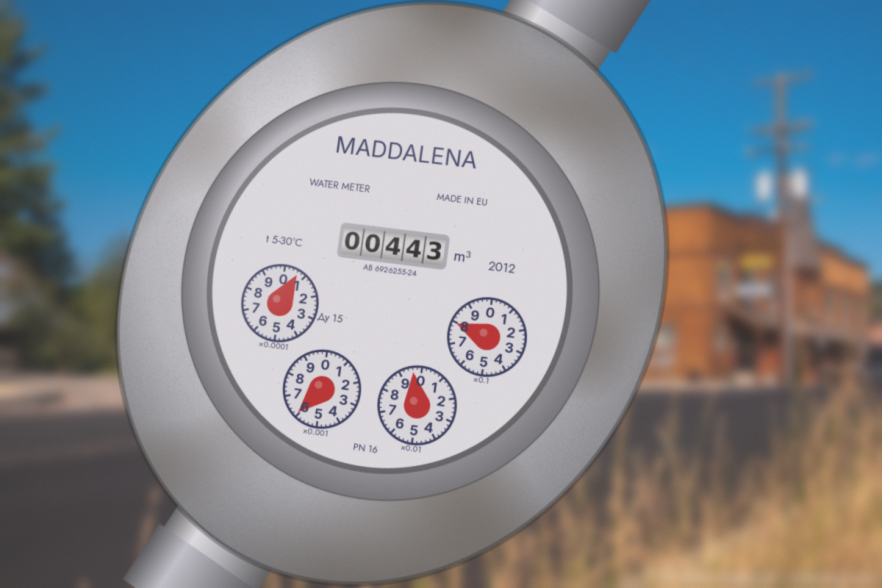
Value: 443.7960 m³
